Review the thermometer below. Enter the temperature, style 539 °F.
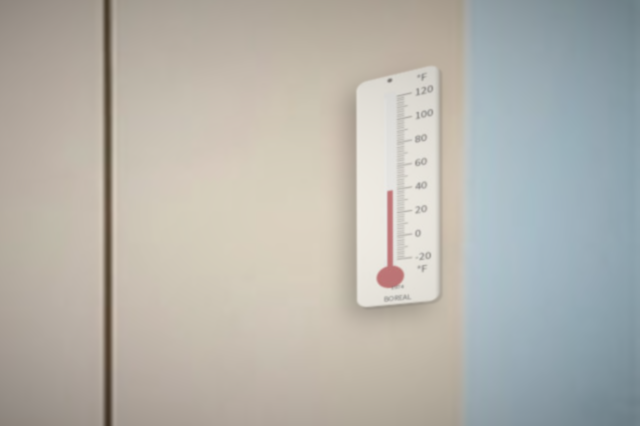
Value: 40 °F
